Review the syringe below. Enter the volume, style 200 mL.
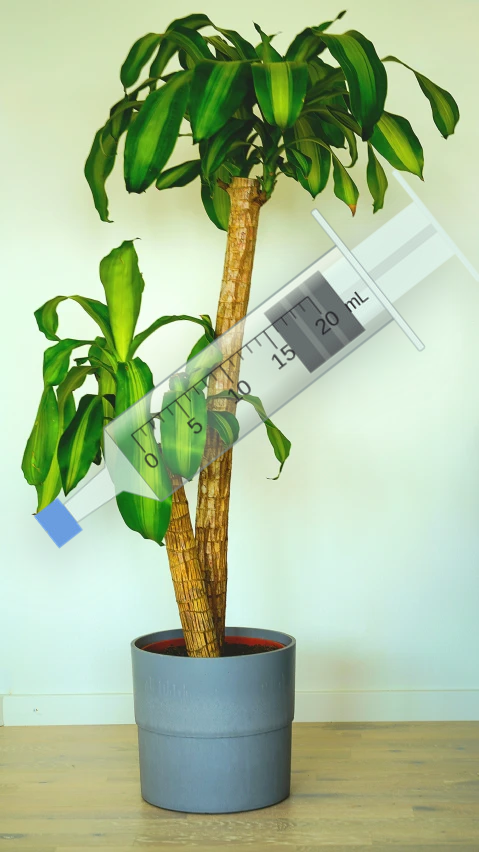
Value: 16 mL
